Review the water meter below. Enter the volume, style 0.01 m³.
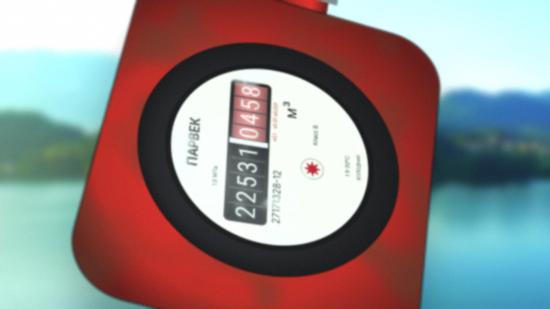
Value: 22531.0458 m³
